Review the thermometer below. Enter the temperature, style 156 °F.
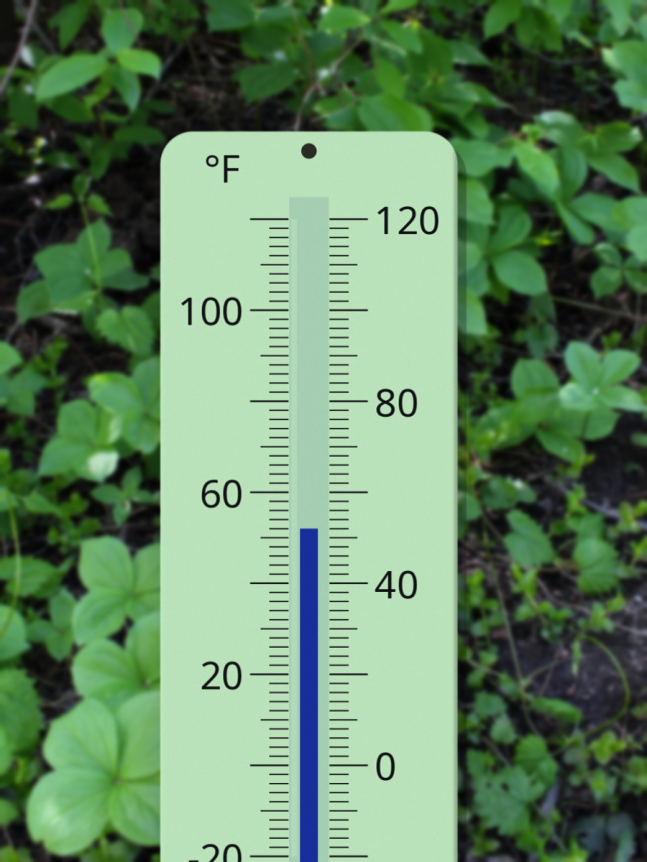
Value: 52 °F
